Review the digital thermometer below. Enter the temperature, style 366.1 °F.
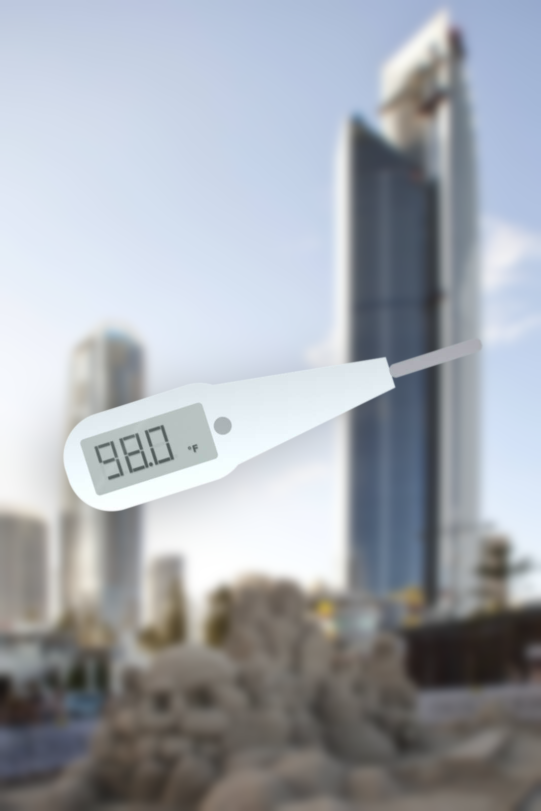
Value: 98.0 °F
